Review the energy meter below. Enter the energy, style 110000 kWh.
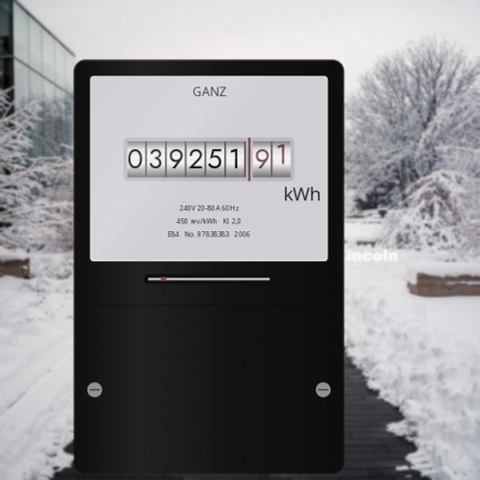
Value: 39251.91 kWh
